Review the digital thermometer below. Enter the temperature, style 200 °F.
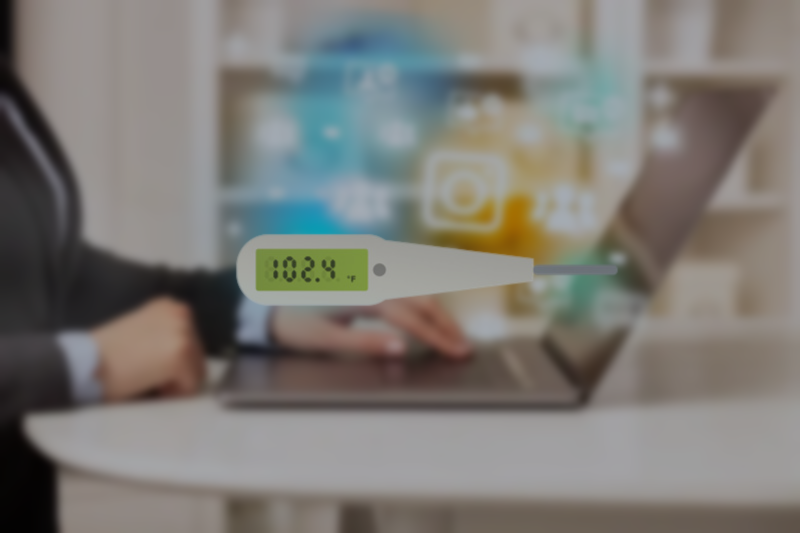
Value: 102.4 °F
